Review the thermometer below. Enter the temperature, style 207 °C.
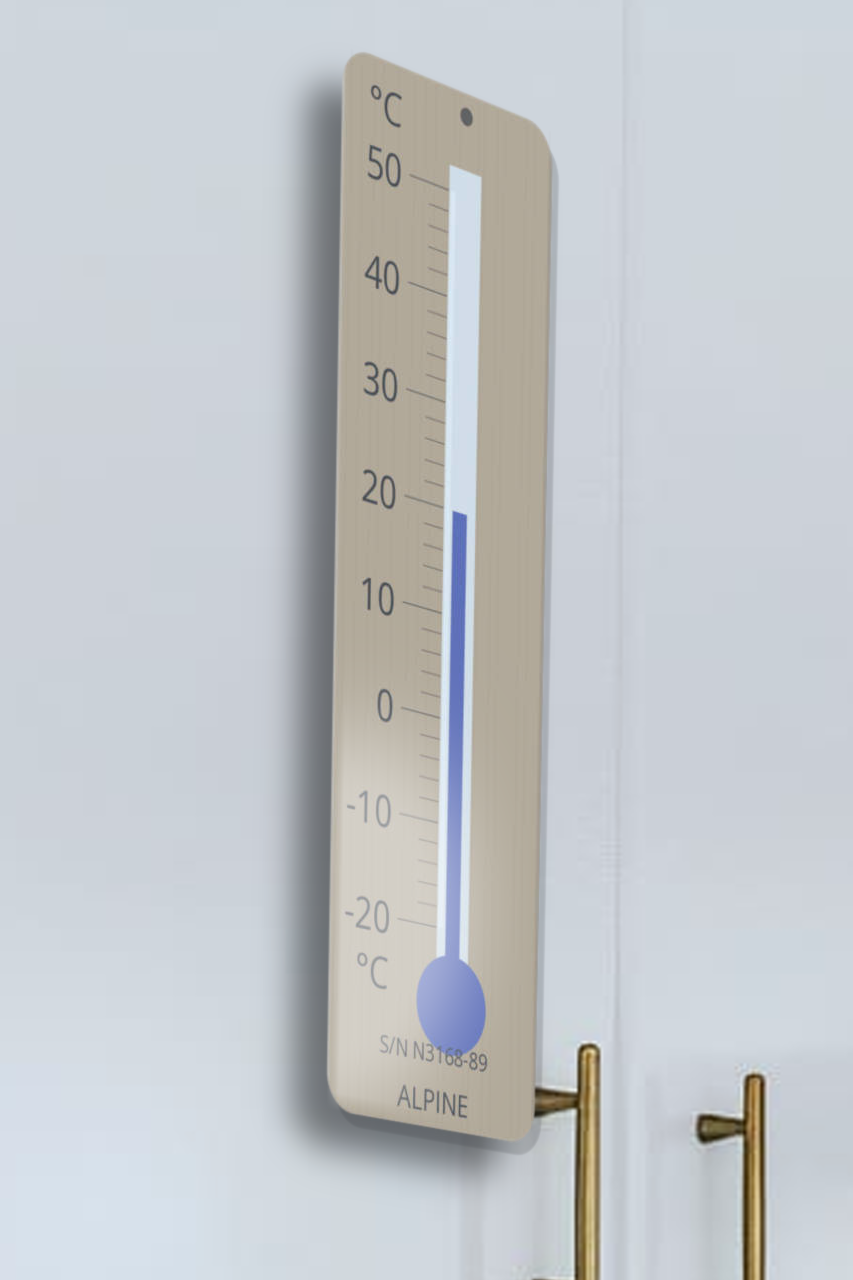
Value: 20 °C
